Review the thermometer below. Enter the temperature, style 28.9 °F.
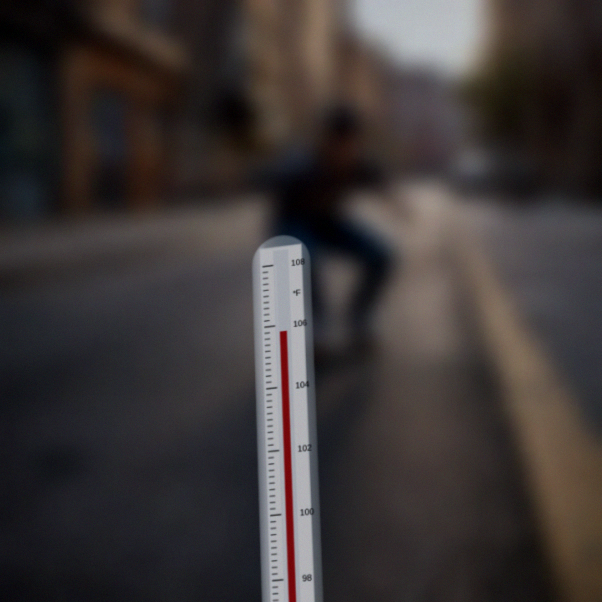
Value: 105.8 °F
